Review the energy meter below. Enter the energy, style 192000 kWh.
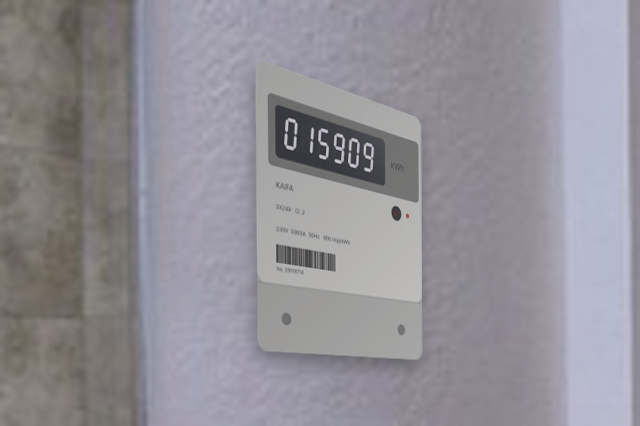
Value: 15909 kWh
